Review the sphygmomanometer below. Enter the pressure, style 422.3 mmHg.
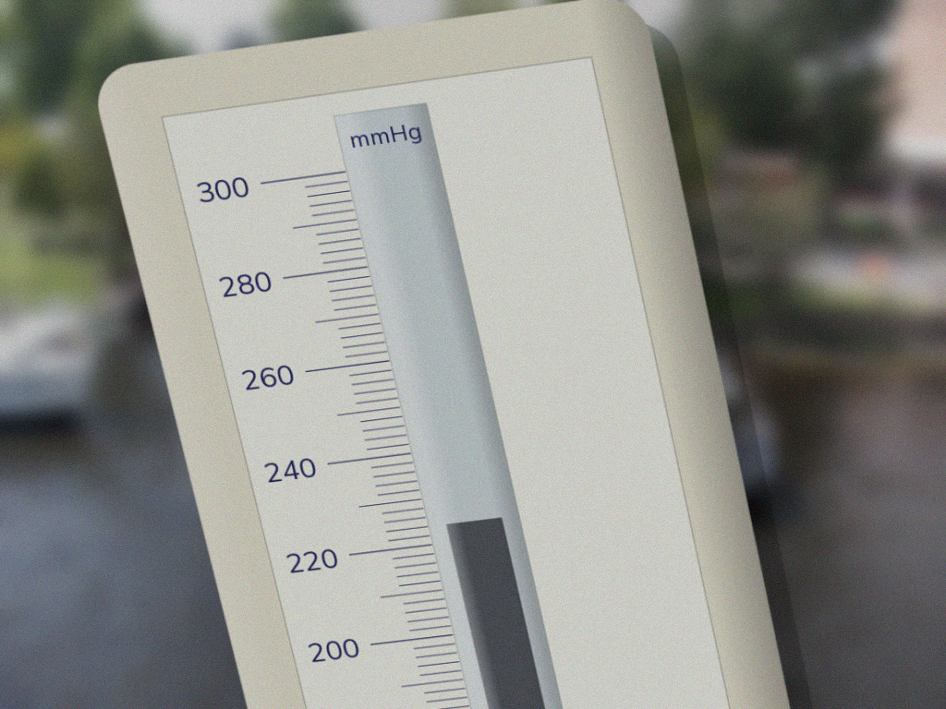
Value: 224 mmHg
